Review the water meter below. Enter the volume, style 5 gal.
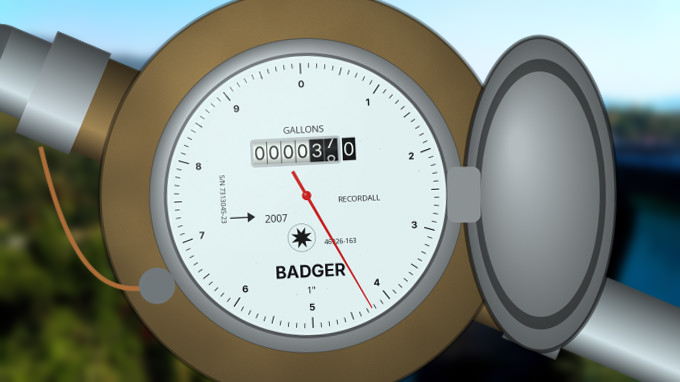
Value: 374.2 gal
